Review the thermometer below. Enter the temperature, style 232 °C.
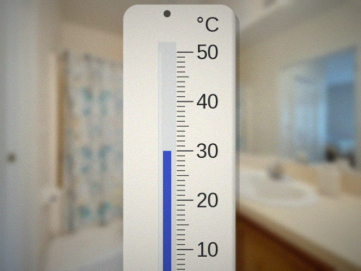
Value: 30 °C
